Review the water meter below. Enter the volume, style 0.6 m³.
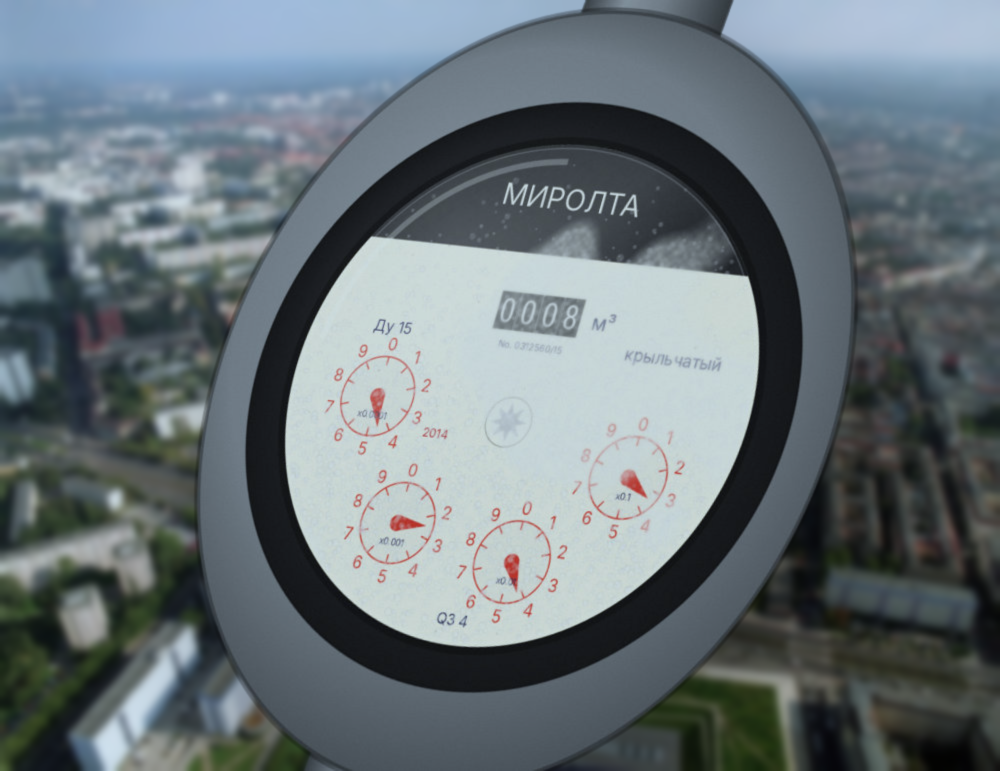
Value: 8.3424 m³
